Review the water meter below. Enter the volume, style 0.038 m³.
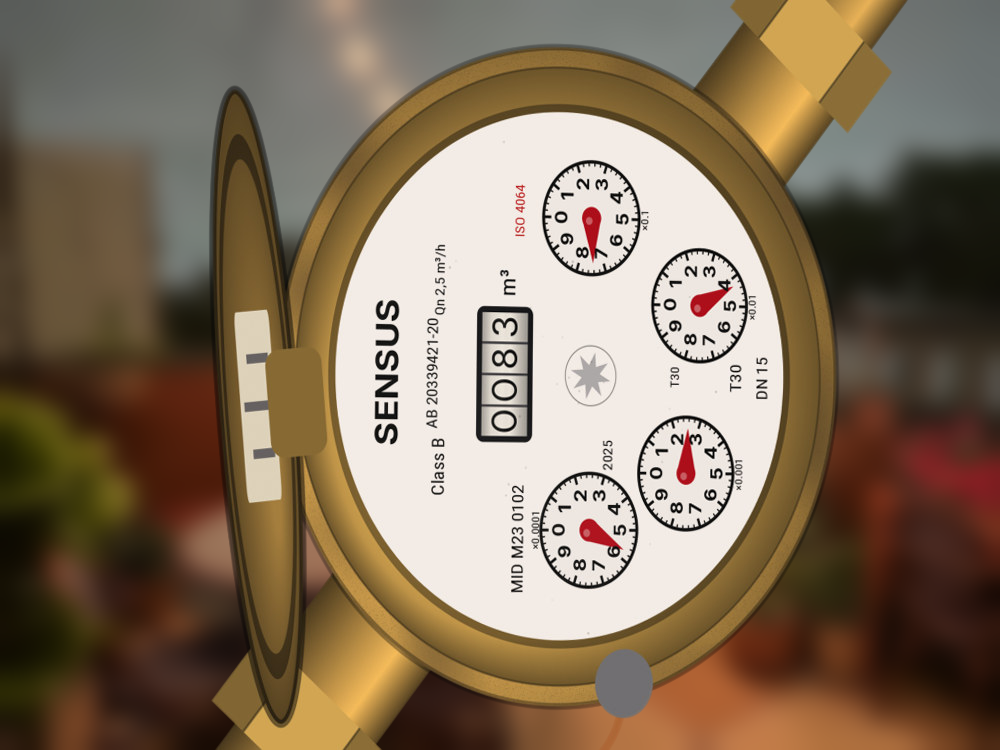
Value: 83.7425 m³
